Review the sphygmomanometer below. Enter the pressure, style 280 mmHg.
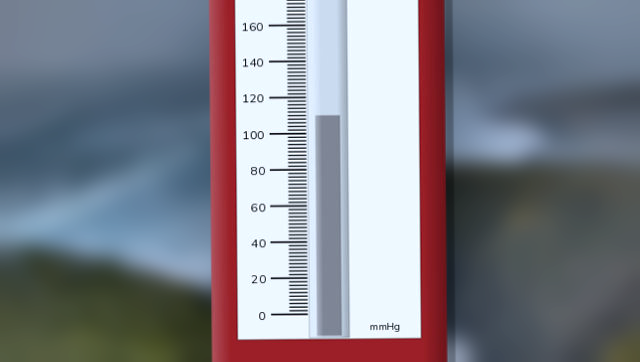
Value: 110 mmHg
